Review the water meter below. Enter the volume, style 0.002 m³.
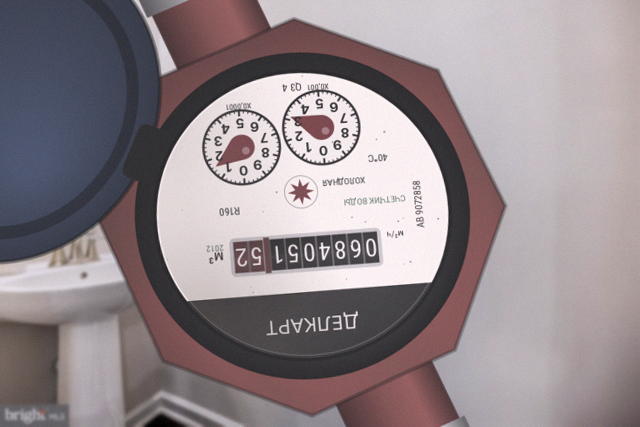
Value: 684051.5231 m³
